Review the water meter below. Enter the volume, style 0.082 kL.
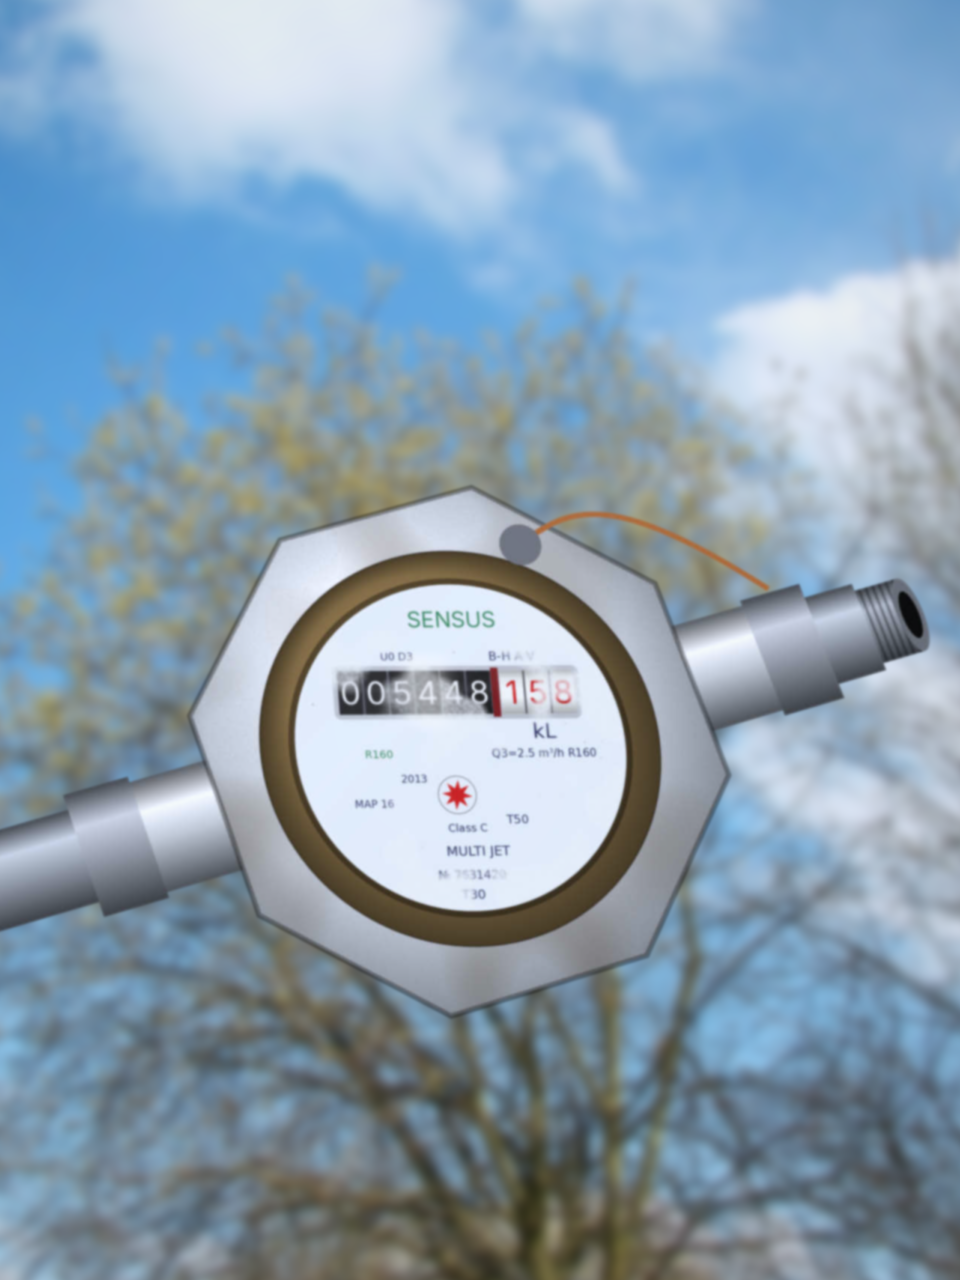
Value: 5448.158 kL
